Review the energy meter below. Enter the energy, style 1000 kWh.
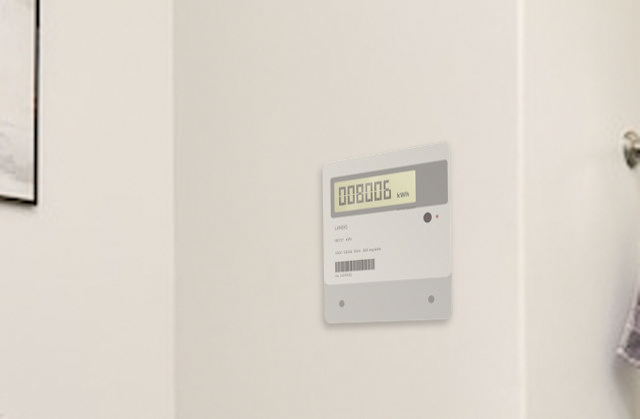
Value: 8006 kWh
